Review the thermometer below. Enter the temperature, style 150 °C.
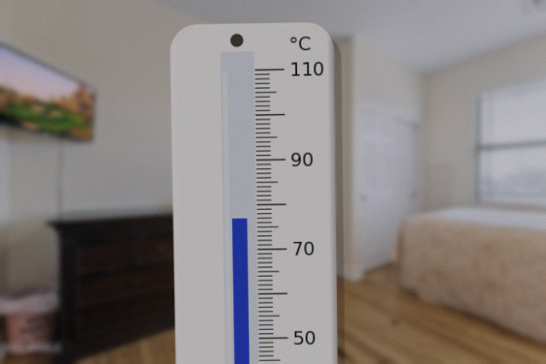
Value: 77 °C
